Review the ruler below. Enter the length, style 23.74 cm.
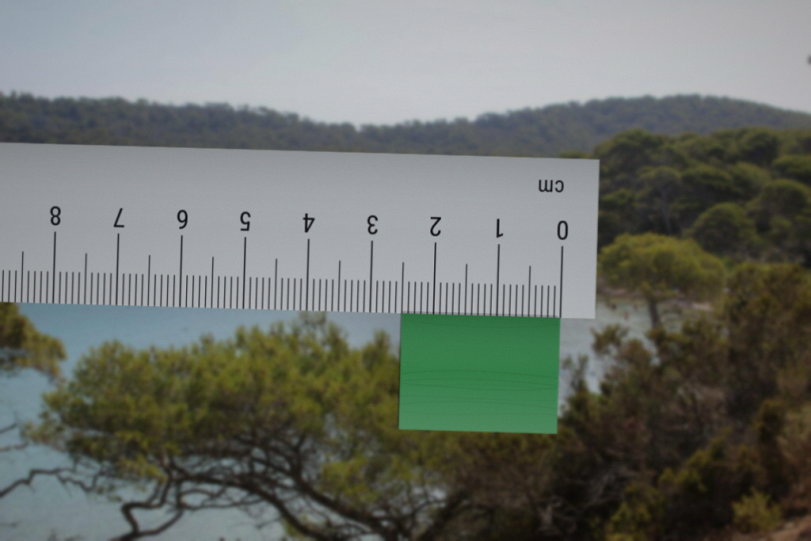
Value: 2.5 cm
